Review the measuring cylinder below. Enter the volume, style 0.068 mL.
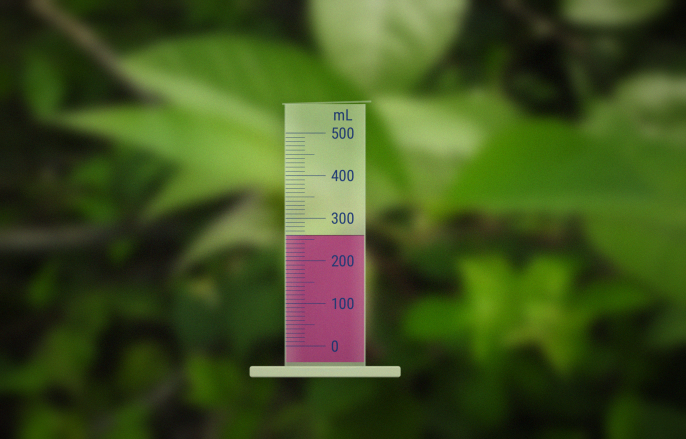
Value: 260 mL
